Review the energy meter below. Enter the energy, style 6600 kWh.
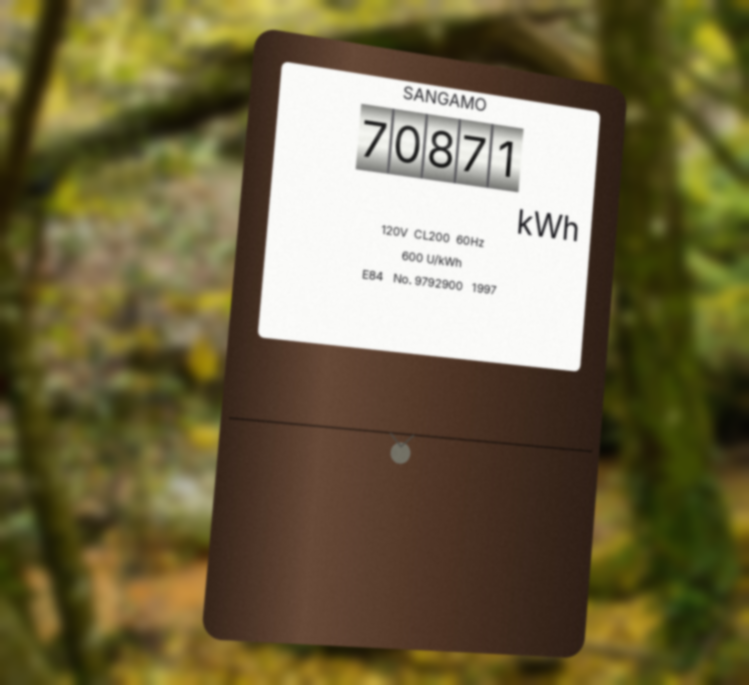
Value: 70871 kWh
